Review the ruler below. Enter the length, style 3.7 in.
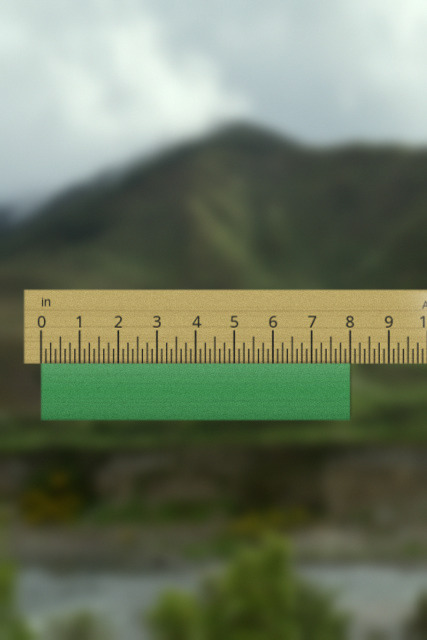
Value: 8 in
